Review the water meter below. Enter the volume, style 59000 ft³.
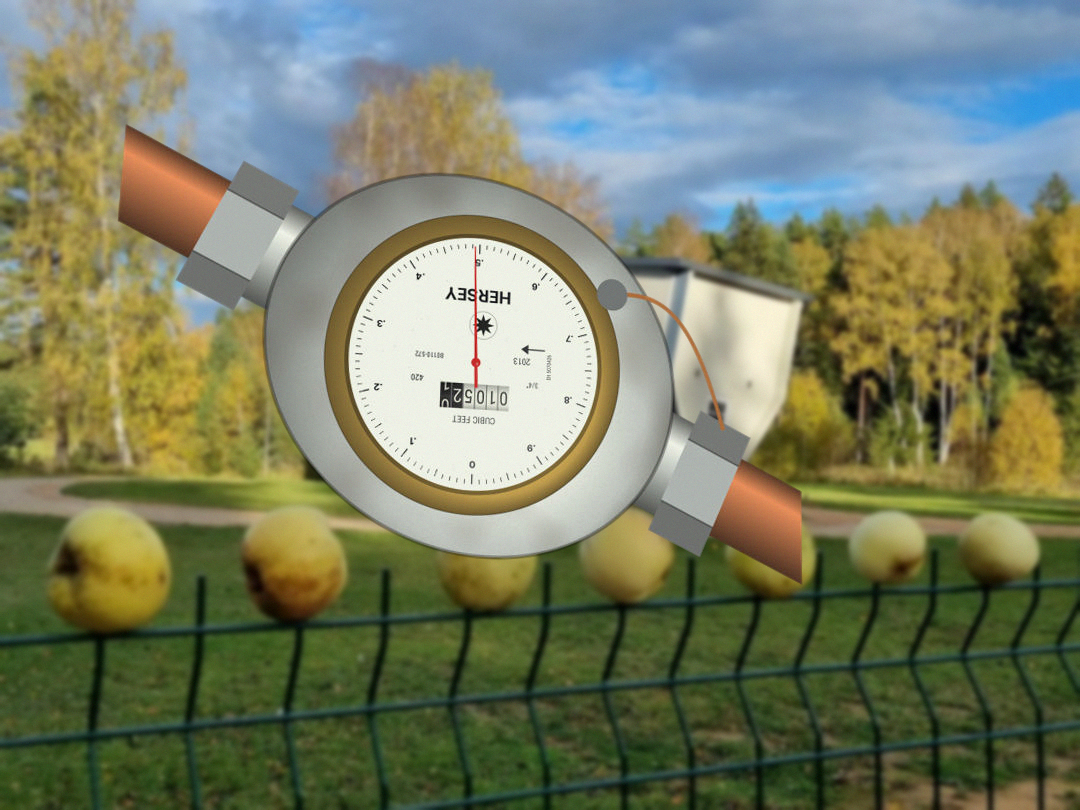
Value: 10520.49 ft³
